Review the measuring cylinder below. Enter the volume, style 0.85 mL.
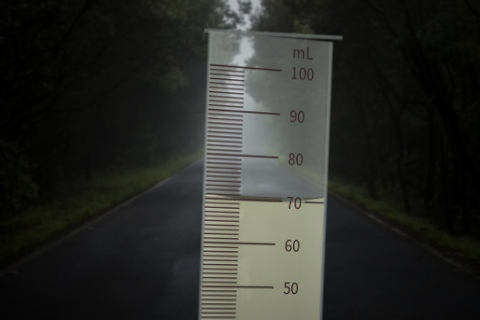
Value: 70 mL
